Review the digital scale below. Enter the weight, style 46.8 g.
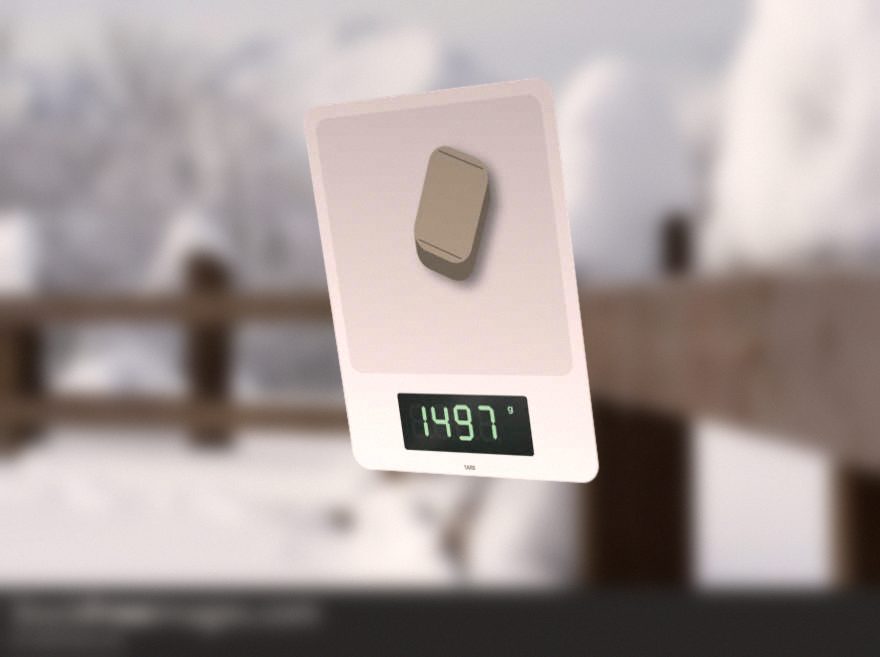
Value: 1497 g
